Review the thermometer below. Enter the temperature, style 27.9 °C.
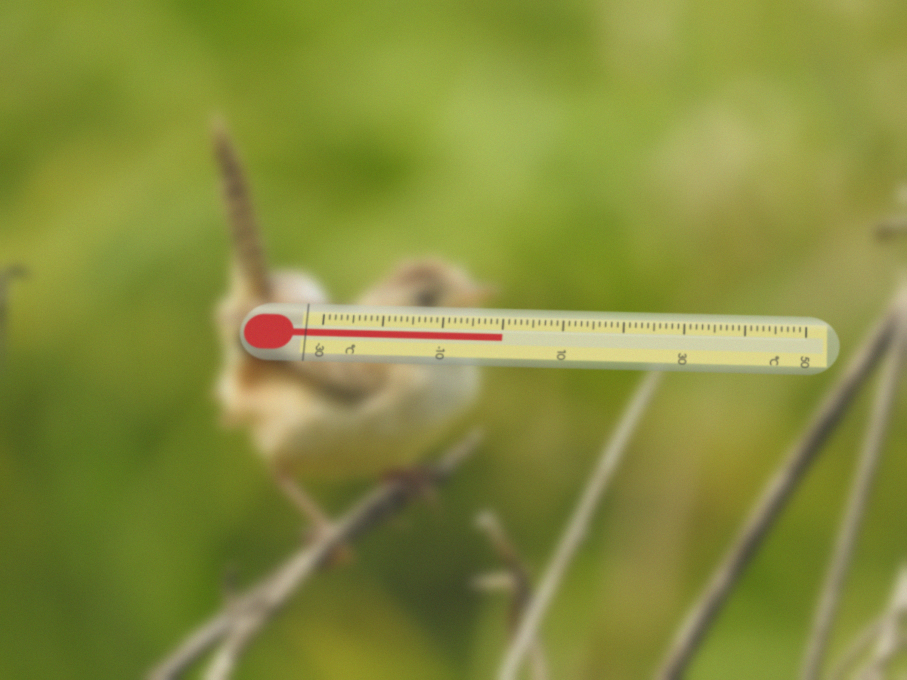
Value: 0 °C
